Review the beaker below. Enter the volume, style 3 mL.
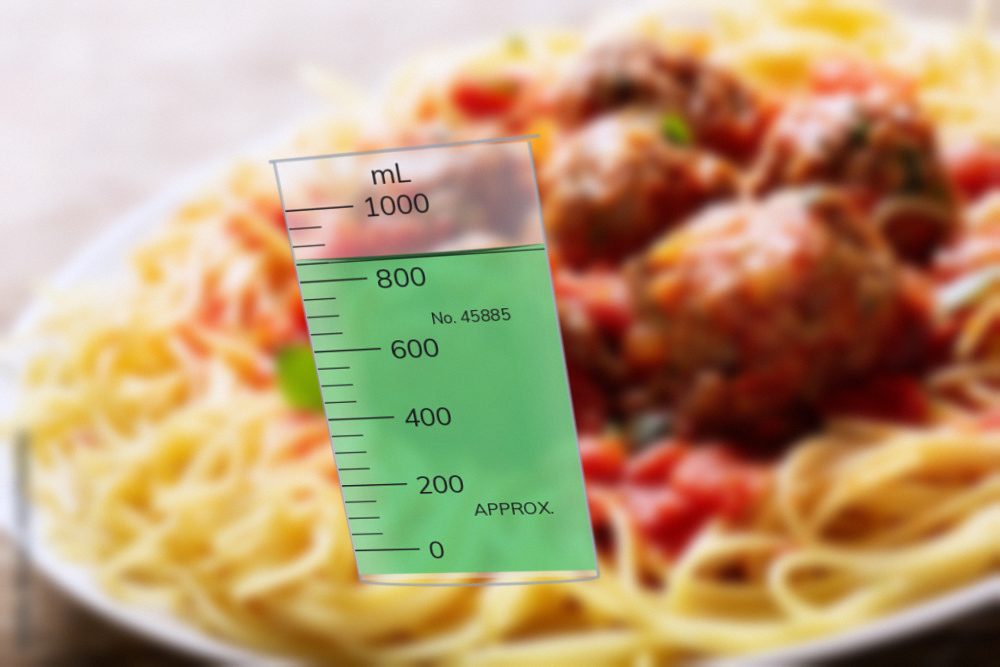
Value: 850 mL
